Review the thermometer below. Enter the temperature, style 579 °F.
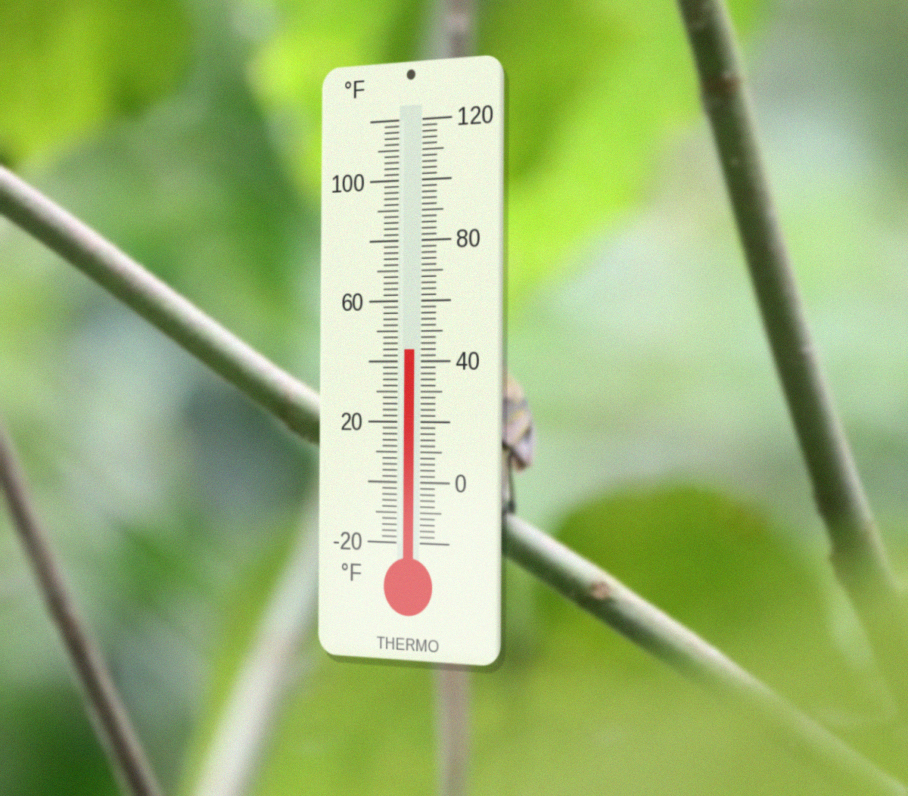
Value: 44 °F
